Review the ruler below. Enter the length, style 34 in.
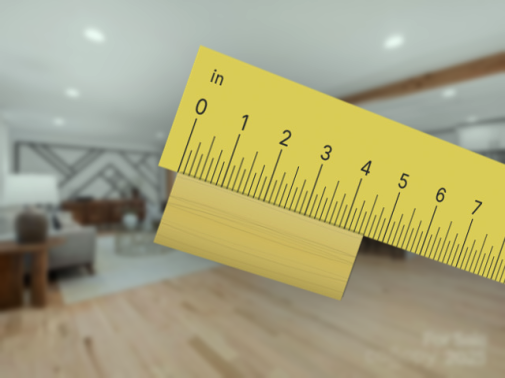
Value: 4.5 in
